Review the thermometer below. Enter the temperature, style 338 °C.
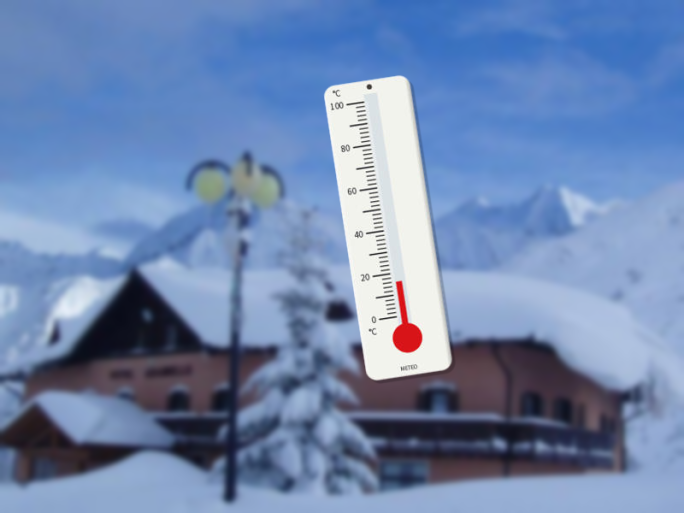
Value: 16 °C
